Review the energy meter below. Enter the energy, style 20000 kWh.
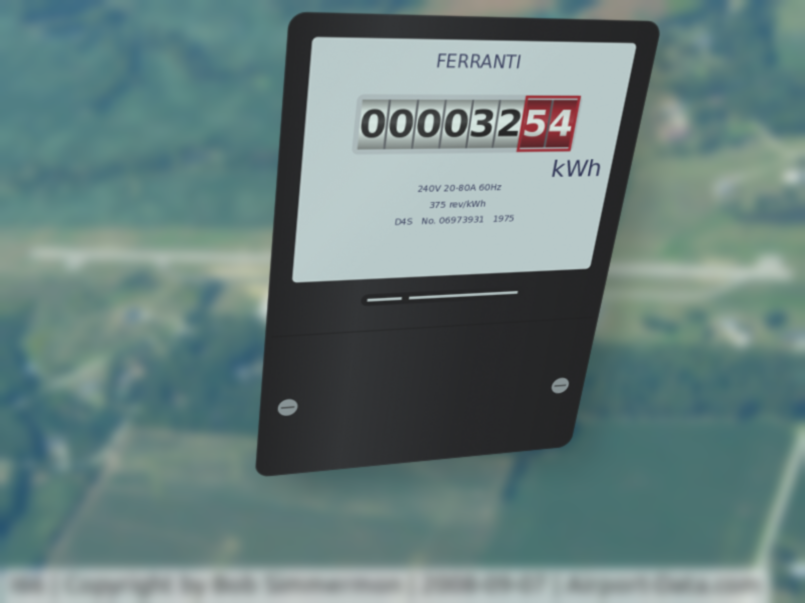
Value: 32.54 kWh
